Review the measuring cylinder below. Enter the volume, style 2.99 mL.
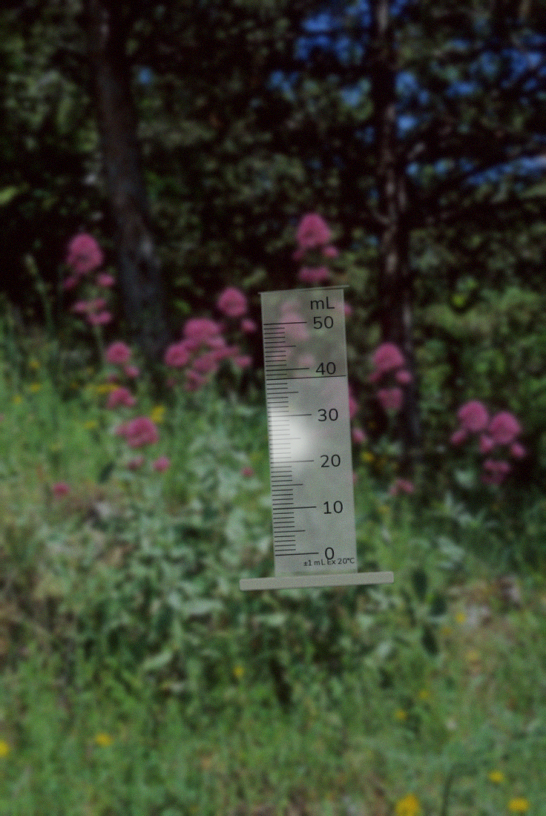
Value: 38 mL
